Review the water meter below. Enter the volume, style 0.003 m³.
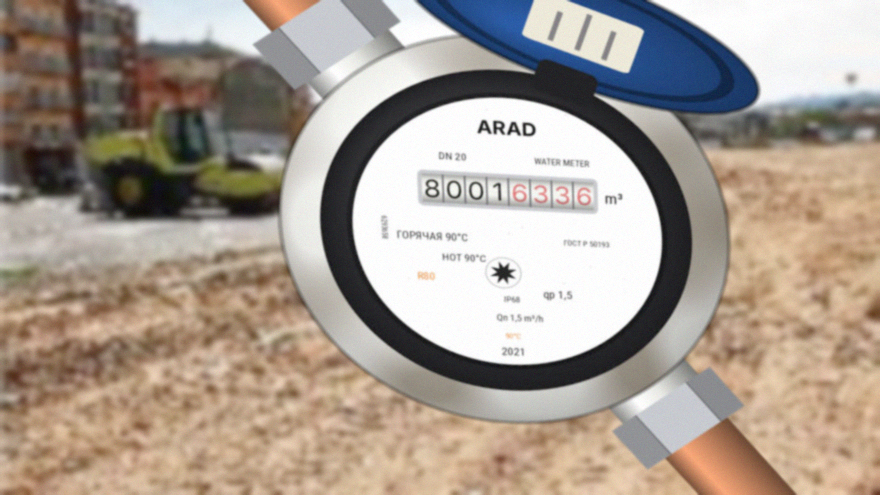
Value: 8001.6336 m³
